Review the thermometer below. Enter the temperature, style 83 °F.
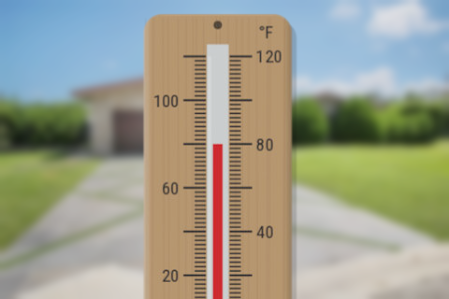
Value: 80 °F
